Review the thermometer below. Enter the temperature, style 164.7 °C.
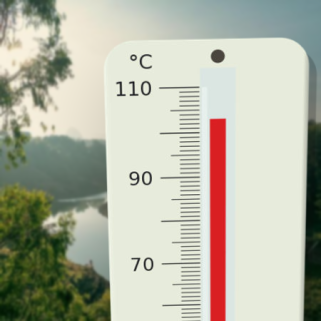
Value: 103 °C
